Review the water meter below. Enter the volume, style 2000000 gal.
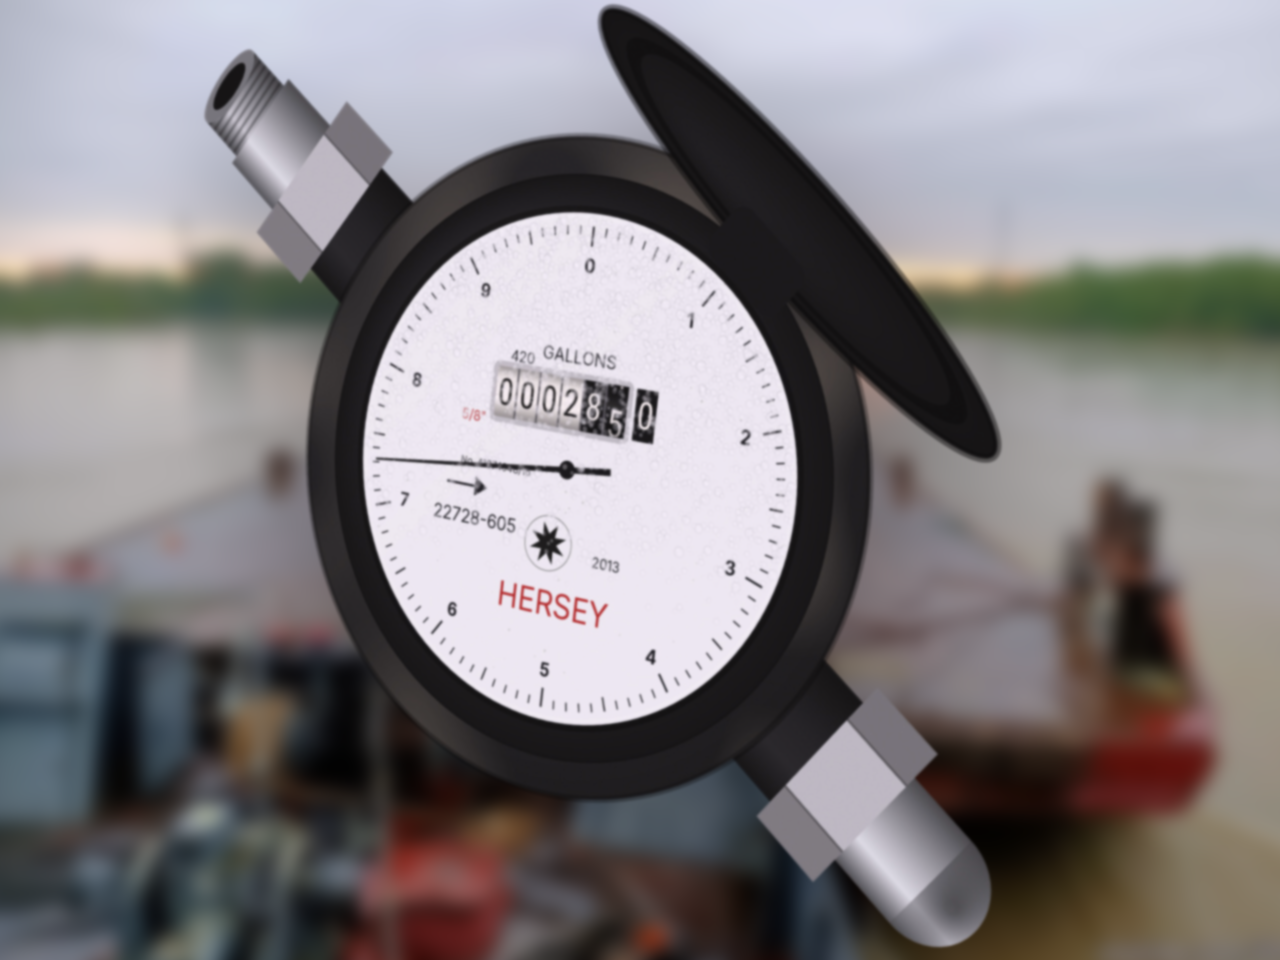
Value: 2847.3 gal
